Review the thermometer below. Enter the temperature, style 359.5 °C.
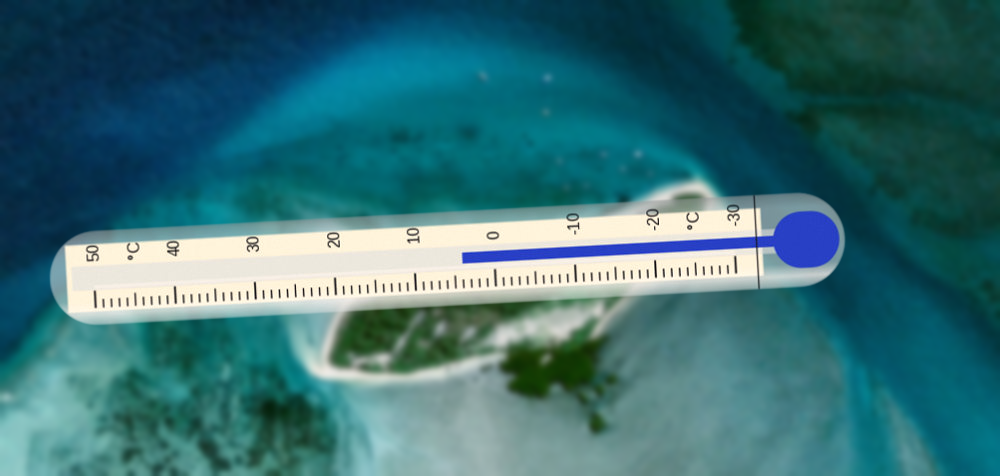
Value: 4 °C
